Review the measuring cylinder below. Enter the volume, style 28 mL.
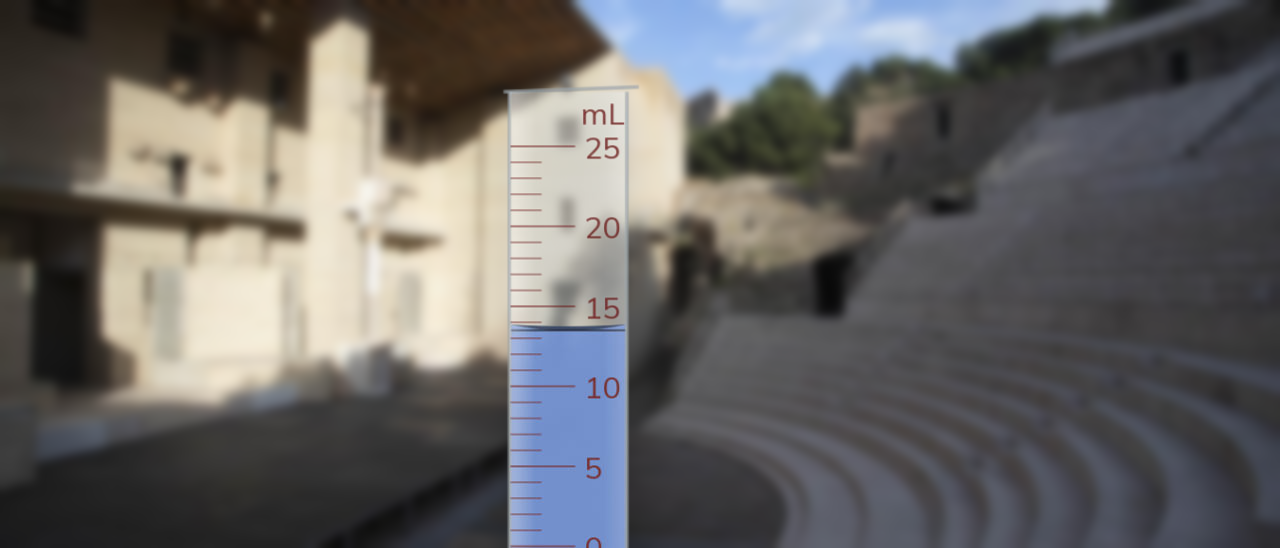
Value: 13.5 mL
